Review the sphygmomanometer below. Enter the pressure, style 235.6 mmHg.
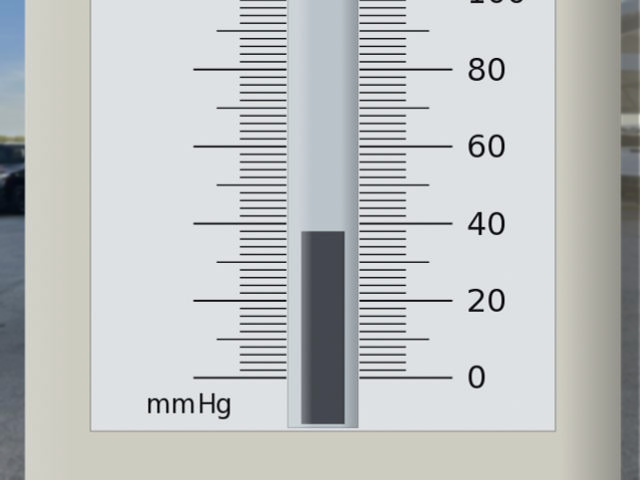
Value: 38 mmHg
